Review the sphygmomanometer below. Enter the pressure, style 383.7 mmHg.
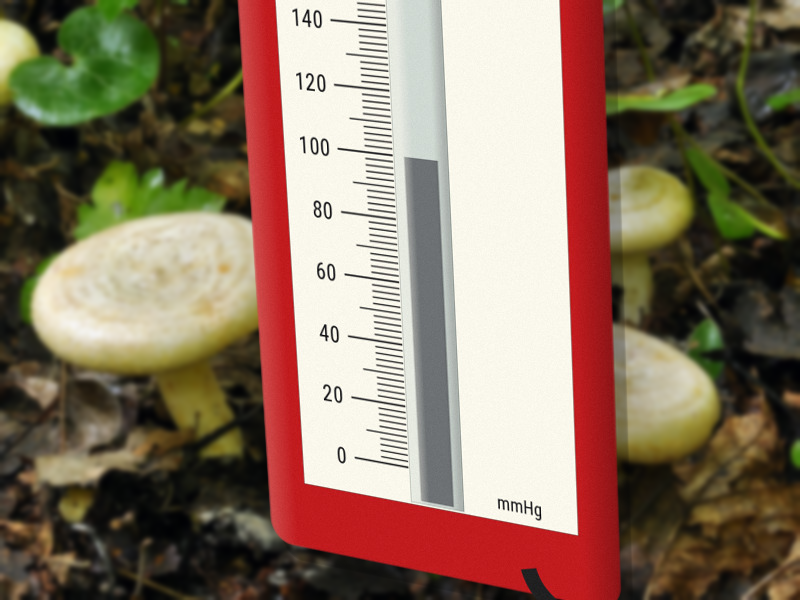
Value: 100 mmHg
